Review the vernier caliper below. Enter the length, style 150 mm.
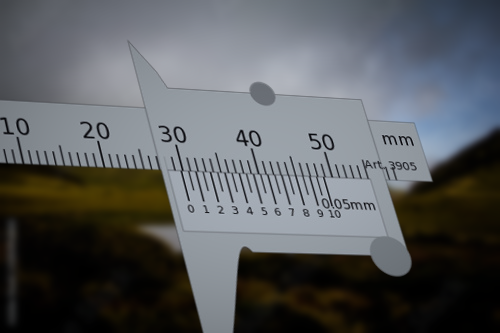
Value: 29.8 mm
